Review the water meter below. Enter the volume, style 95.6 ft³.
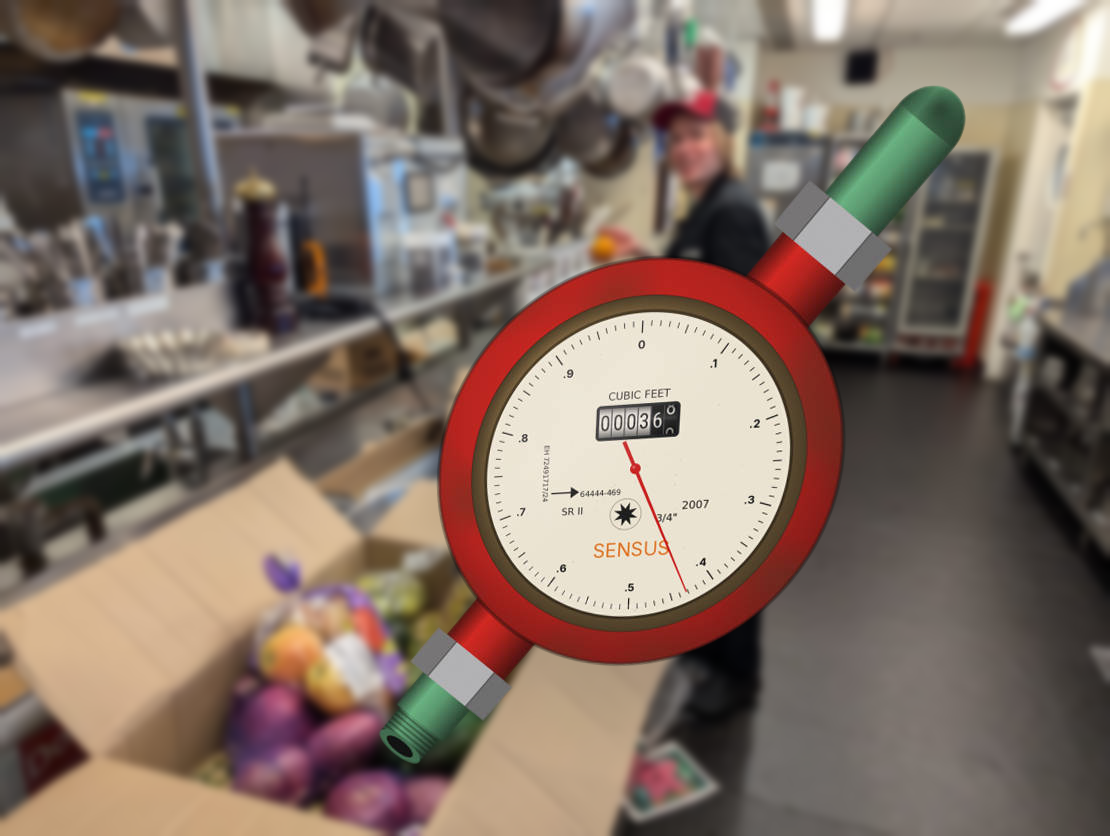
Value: 368.43 ft³
